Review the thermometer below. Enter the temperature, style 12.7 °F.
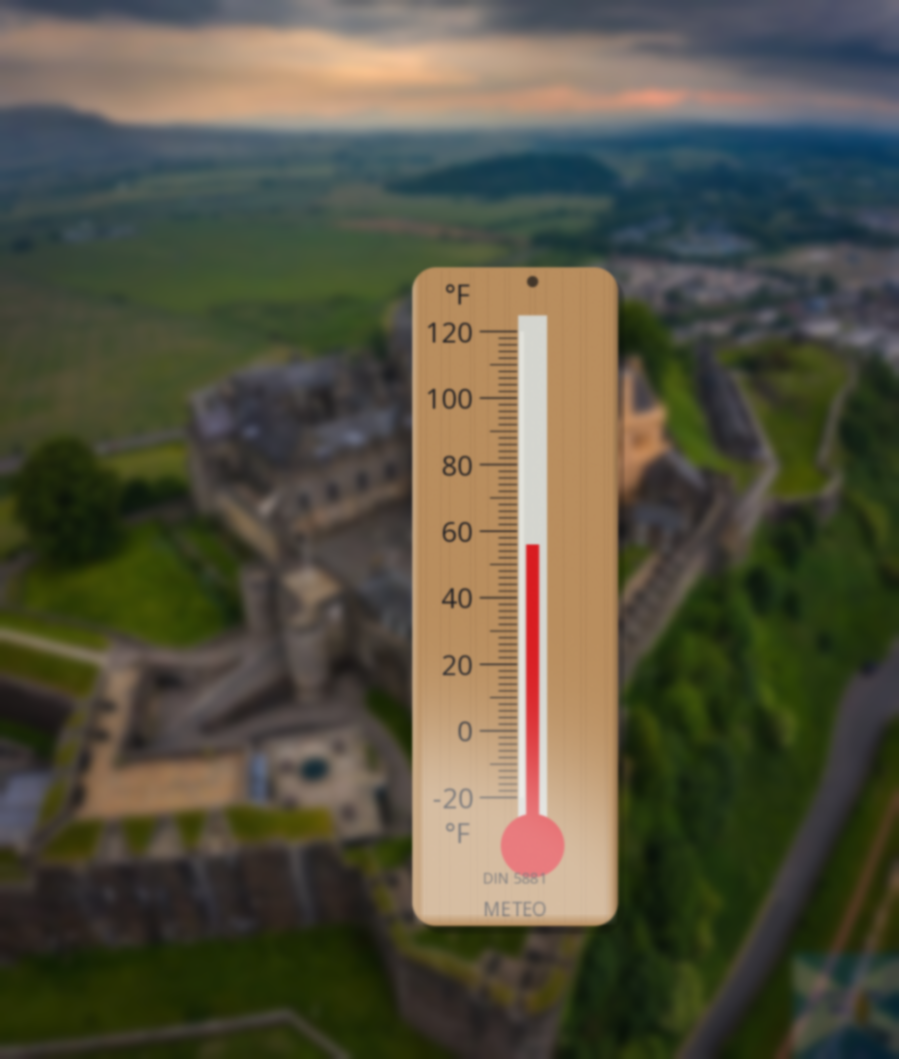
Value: 56 °F
